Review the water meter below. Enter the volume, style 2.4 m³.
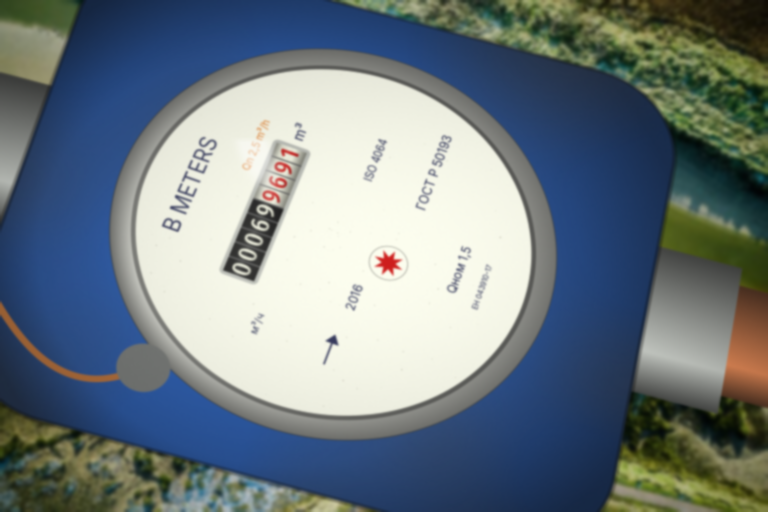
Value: 69.9691 m³
